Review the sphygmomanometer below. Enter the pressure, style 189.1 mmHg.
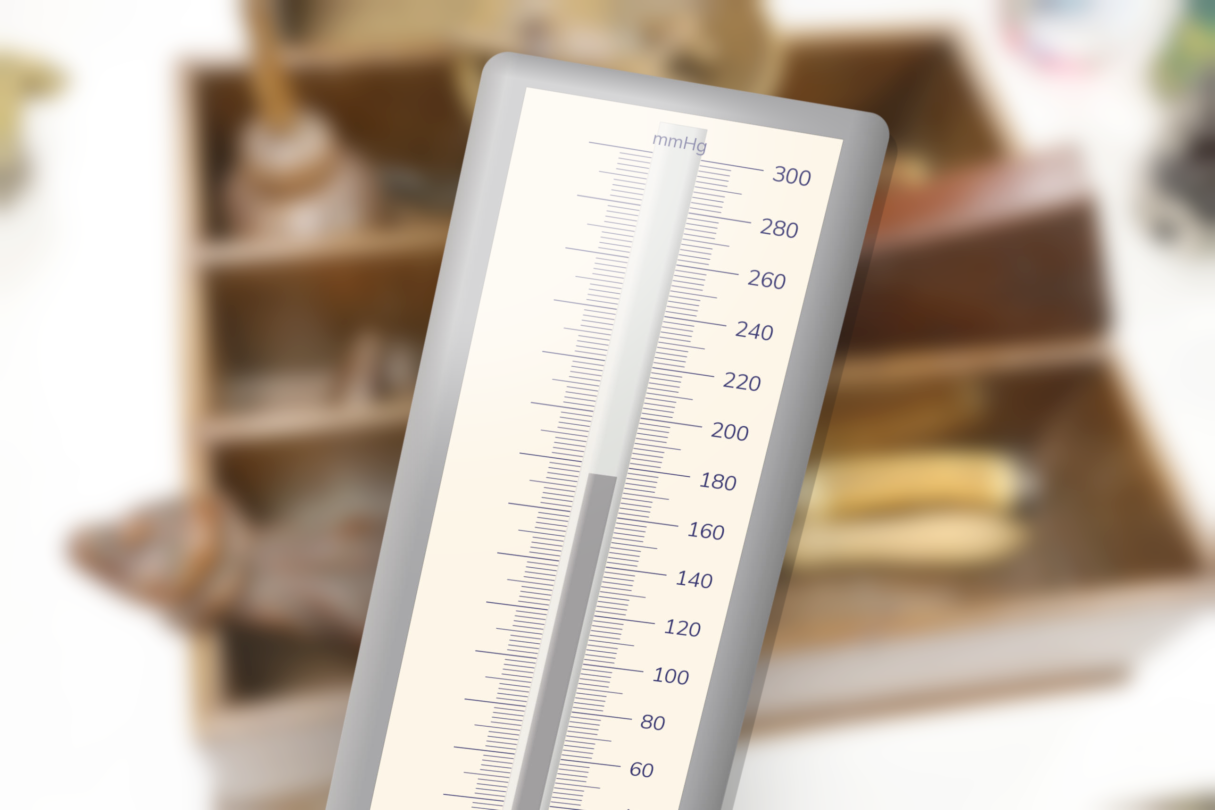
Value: 176 mmHg
